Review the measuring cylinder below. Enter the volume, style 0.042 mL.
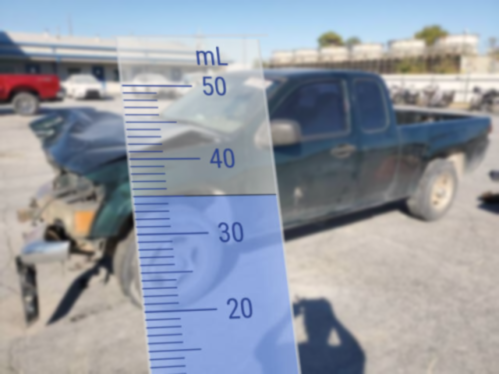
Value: 35 mL
